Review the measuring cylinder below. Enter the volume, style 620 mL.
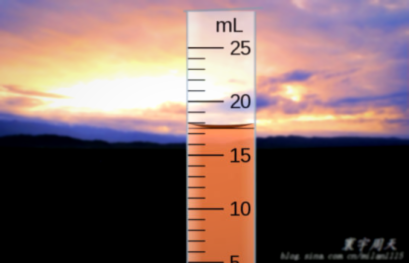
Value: 17.5 mL
